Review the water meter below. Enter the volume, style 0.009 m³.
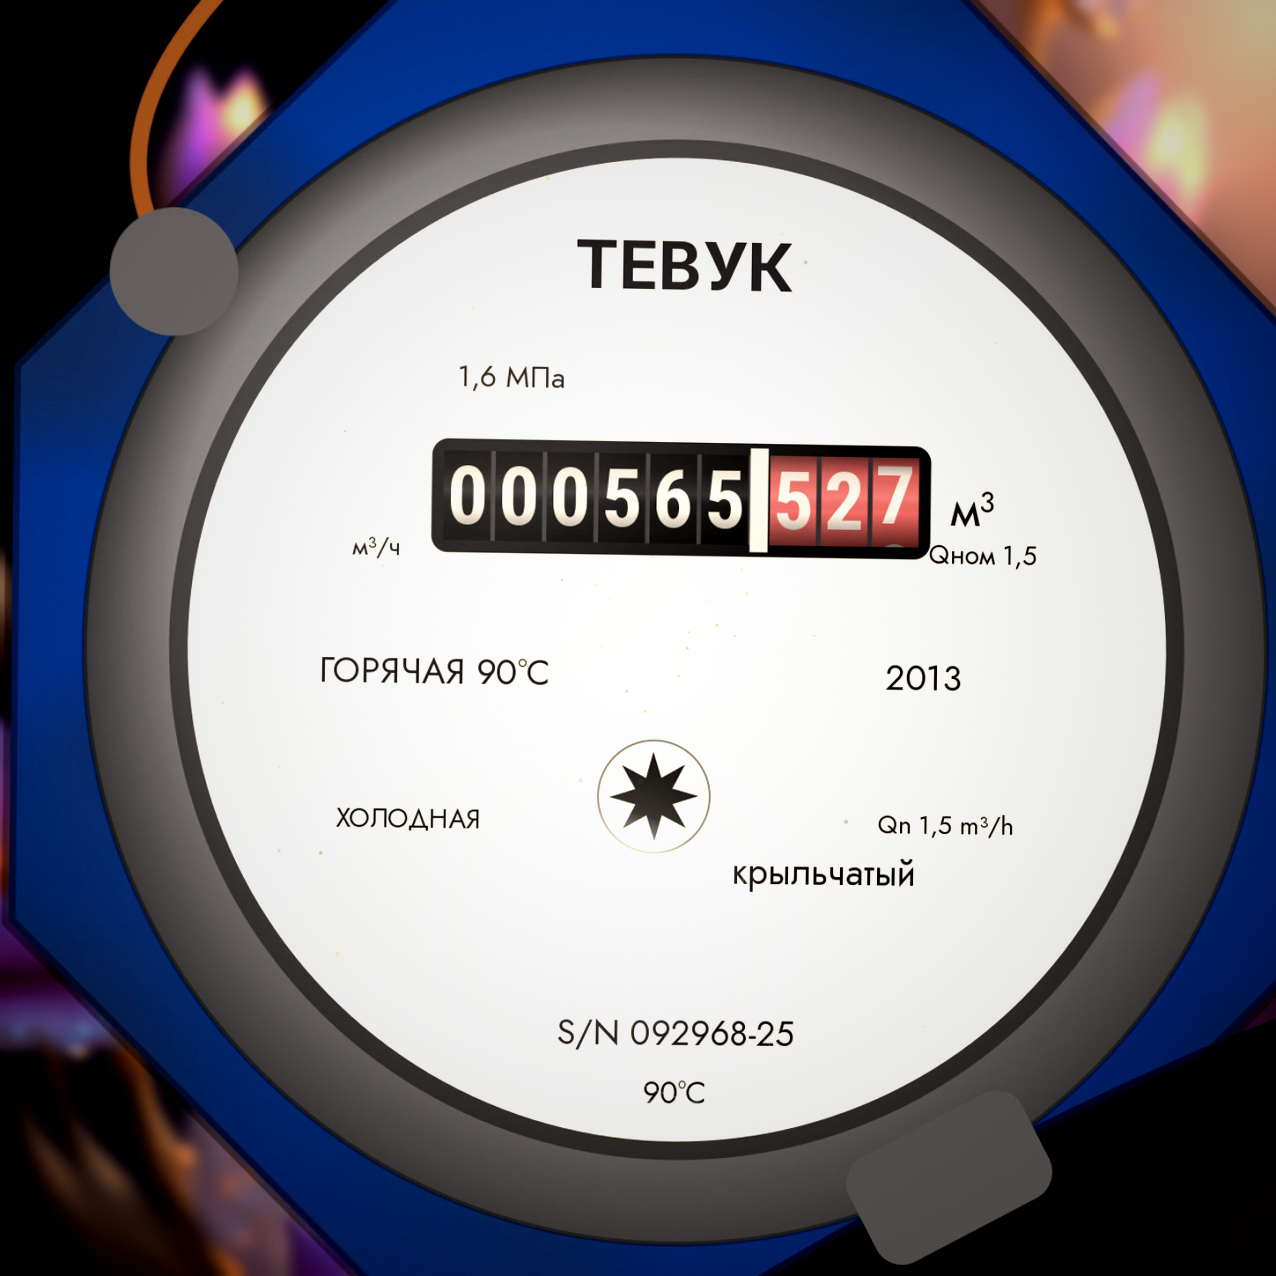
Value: 565.527 m³
